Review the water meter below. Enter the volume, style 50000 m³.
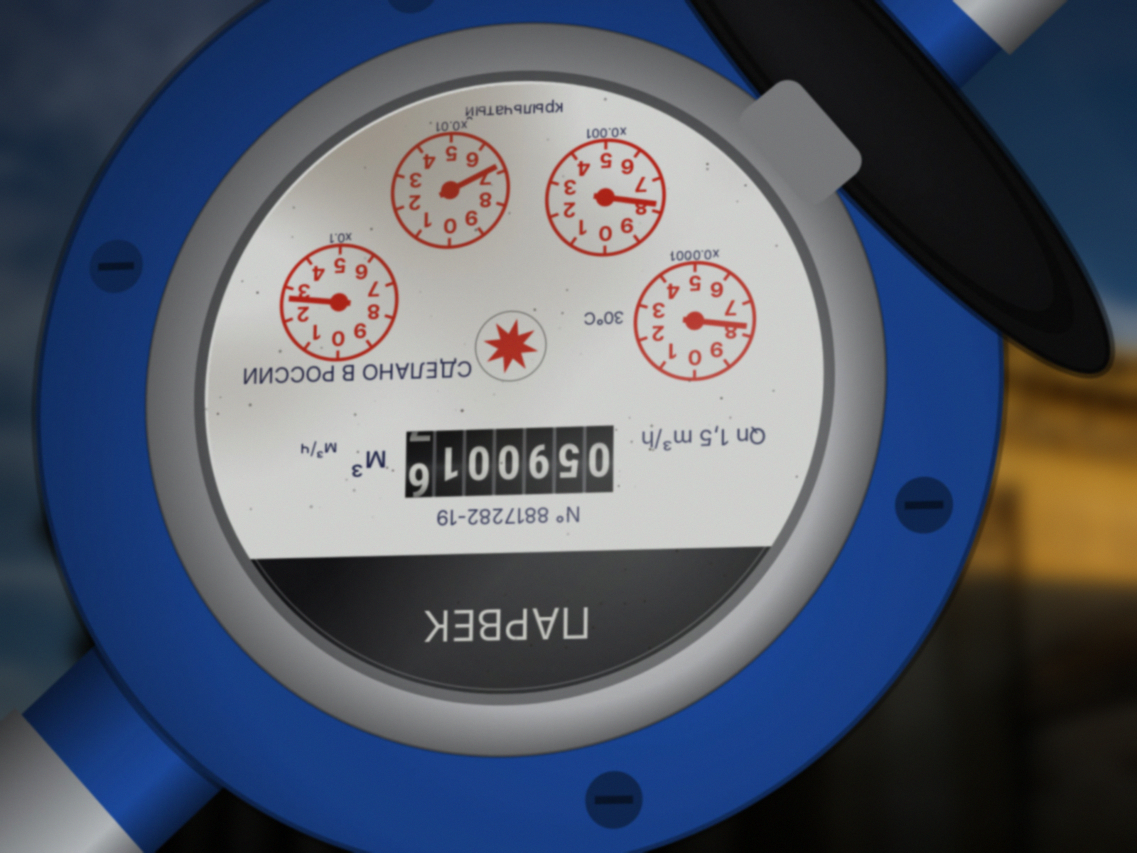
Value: 590016.2677 m³
